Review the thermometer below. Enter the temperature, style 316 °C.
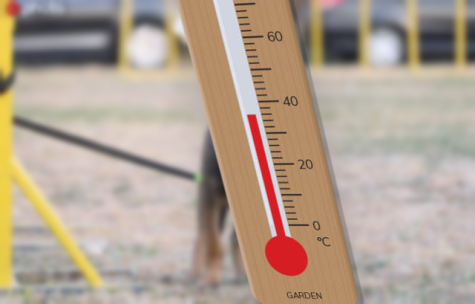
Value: 36 °C
